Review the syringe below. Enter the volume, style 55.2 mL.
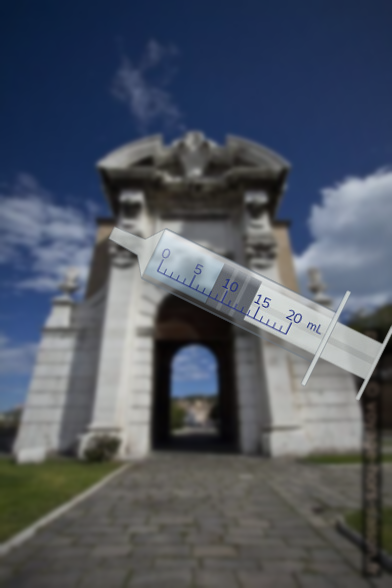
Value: 8 mL
